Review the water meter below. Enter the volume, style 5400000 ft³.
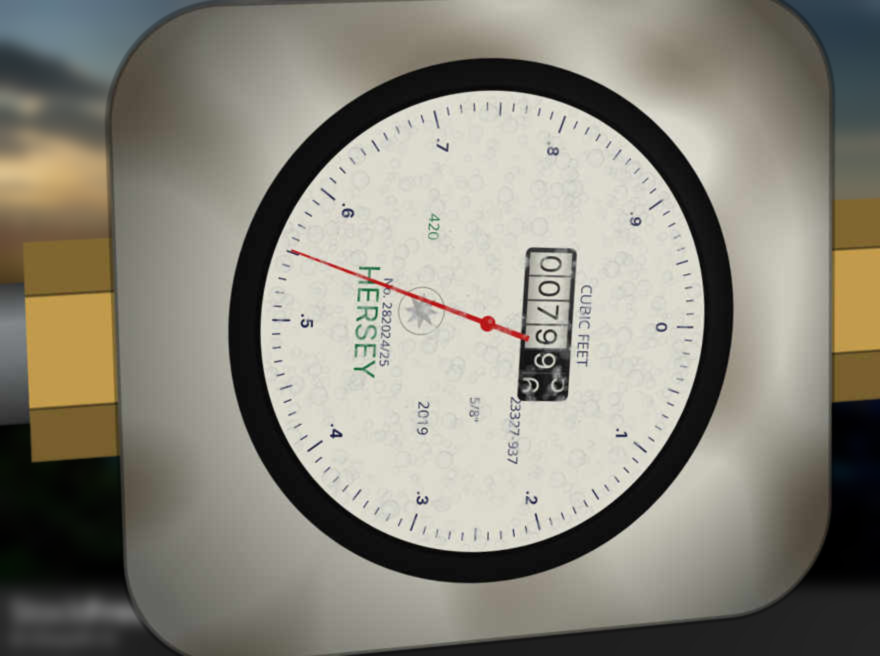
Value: 7995.55 ft³
